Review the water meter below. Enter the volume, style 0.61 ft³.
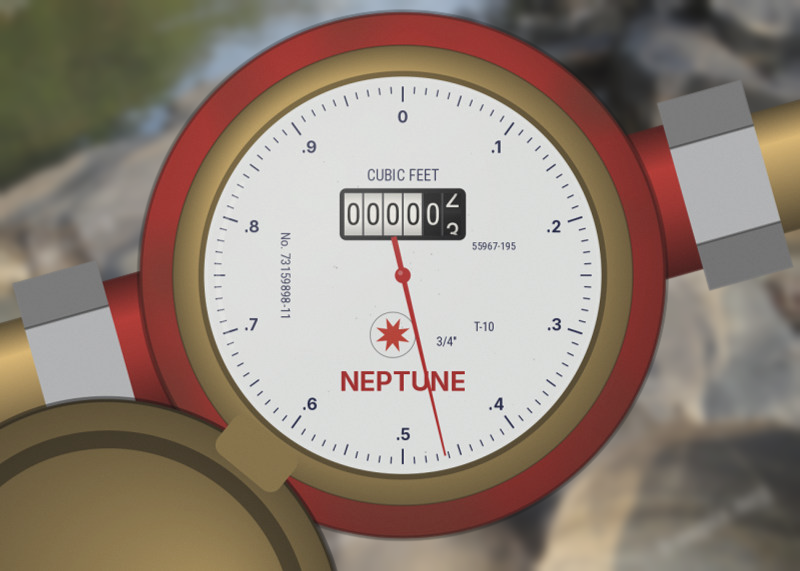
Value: 2.46 ft³
